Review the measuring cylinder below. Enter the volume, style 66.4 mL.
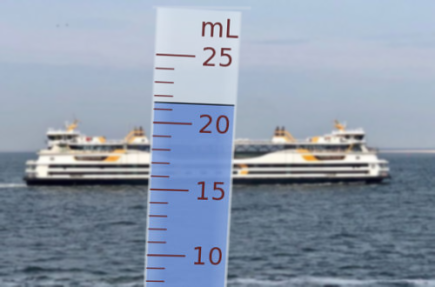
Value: 21.5 mL
